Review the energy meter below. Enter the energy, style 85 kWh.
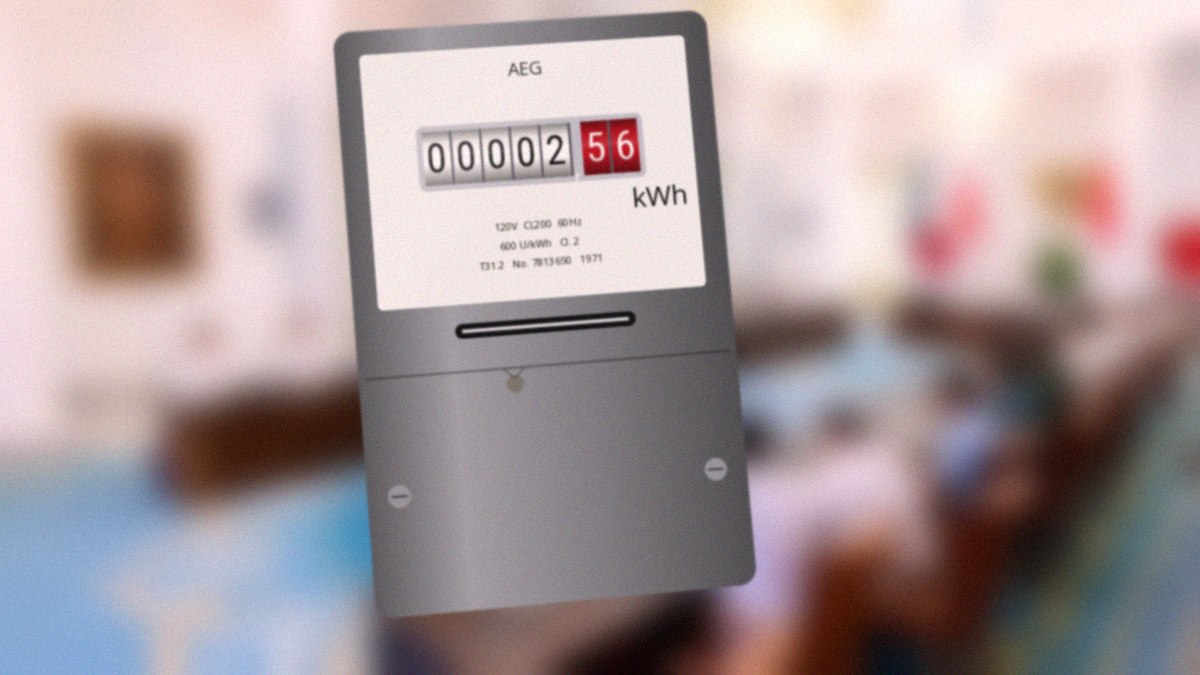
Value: 2.56 kWh
